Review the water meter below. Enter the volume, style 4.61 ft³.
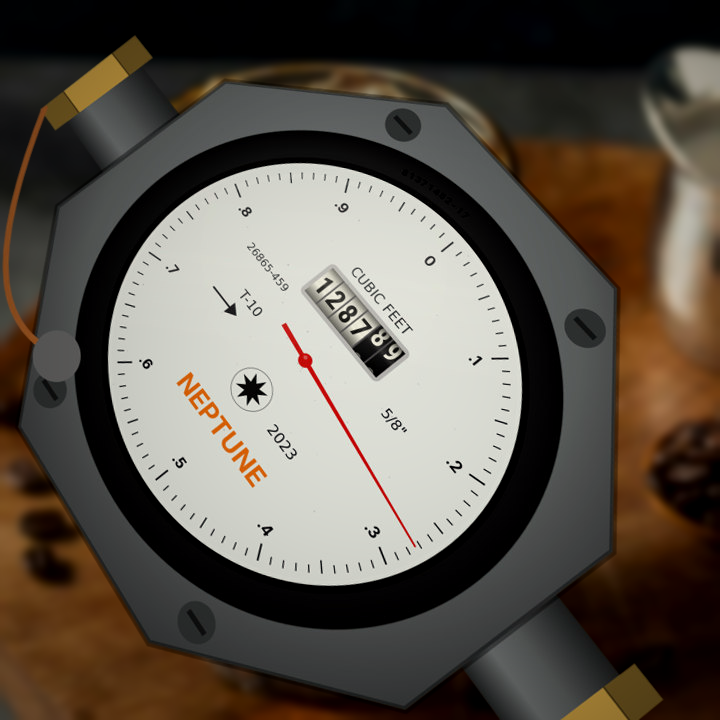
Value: 128789.27 ft³
